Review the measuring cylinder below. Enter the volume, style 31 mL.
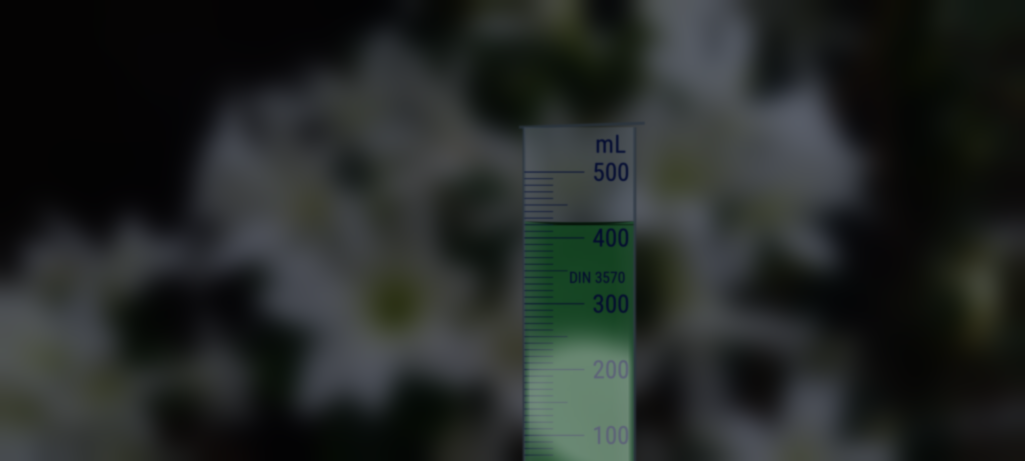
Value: 420 mL
